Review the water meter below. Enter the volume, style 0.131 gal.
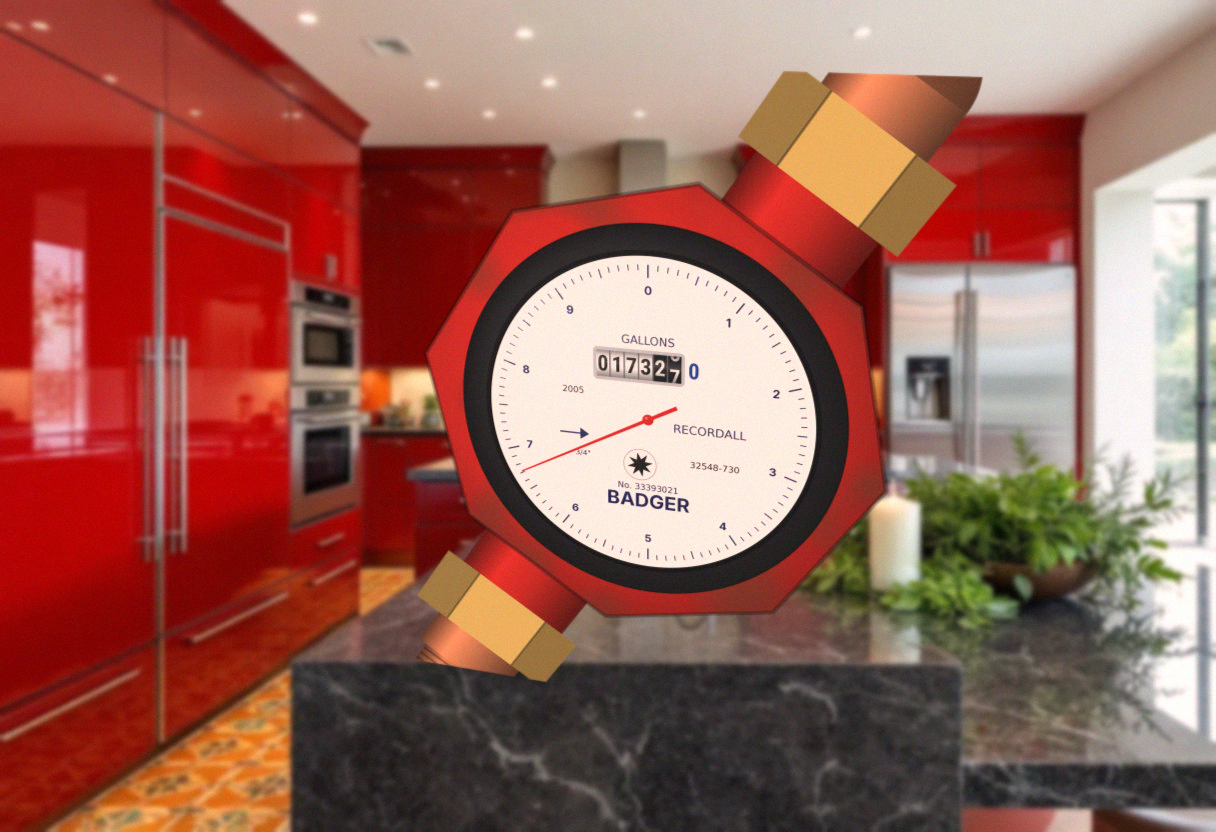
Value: 173266.7 gal
